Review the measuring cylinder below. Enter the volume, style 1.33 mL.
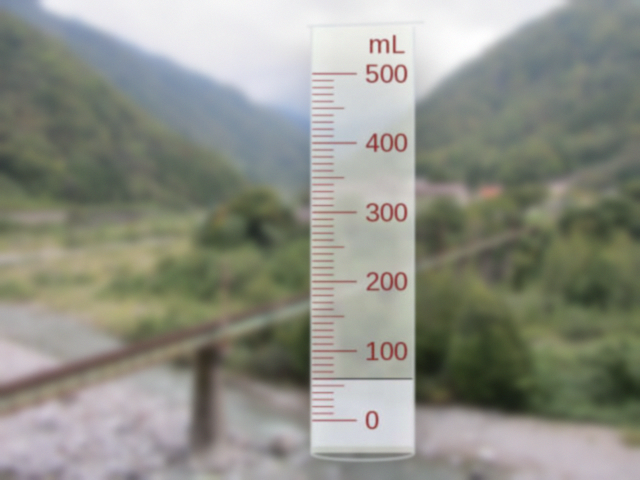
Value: 60 mL
